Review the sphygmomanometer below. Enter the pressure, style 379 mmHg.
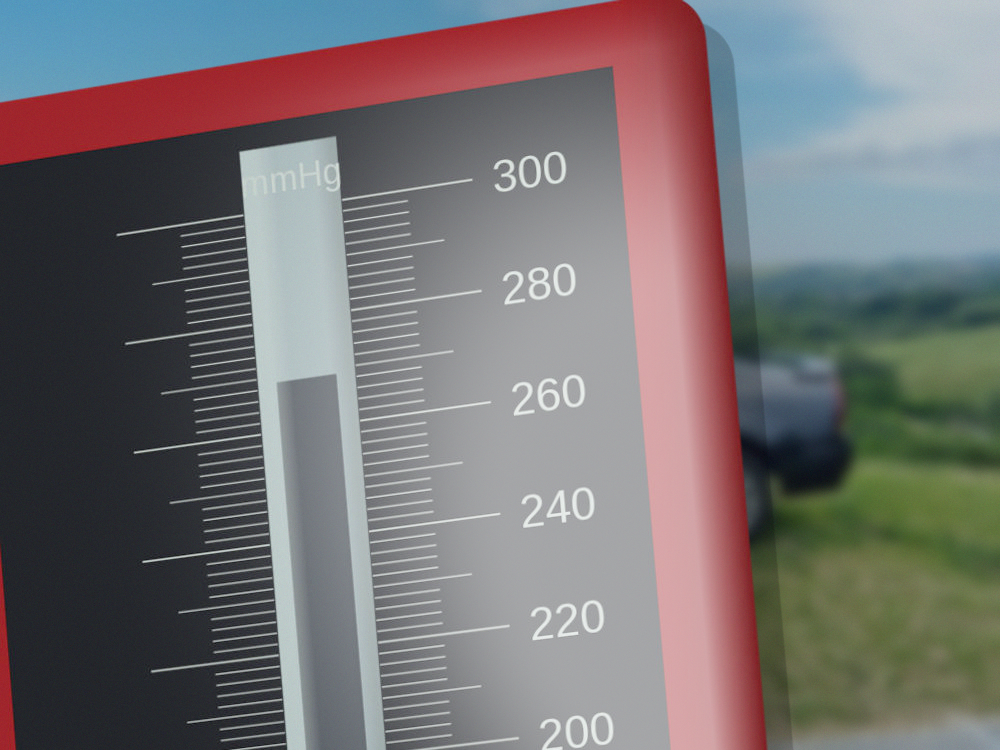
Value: 269 mmHg
